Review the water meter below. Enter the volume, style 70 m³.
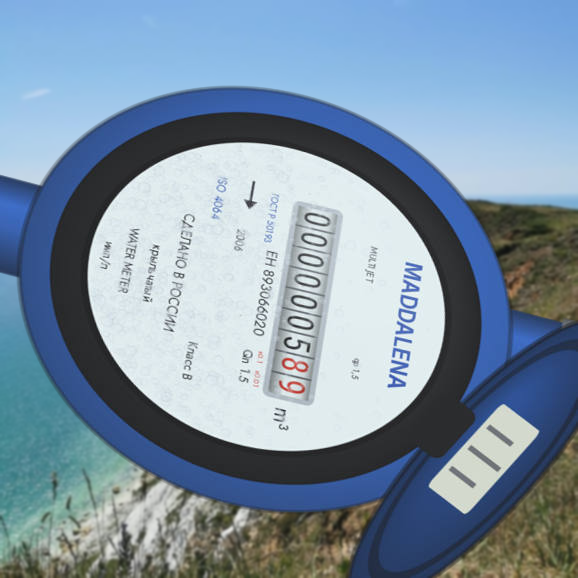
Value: 5.89 m³
